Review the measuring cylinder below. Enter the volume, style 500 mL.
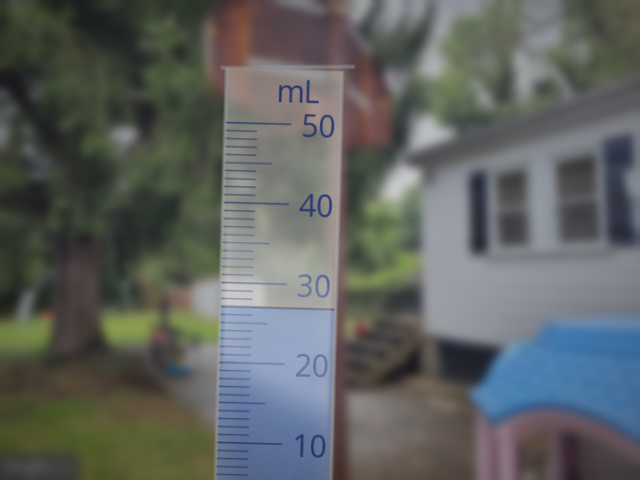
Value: 27 mL
